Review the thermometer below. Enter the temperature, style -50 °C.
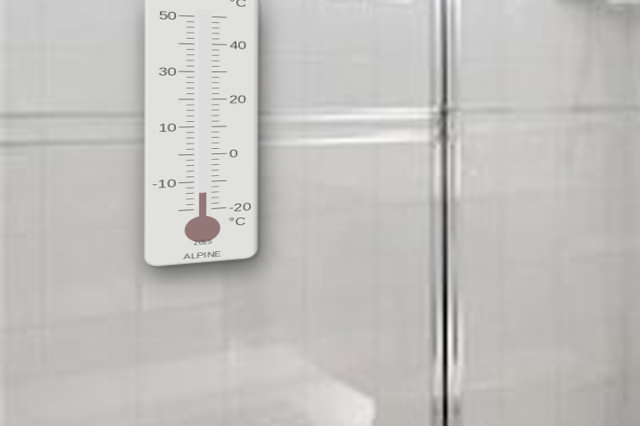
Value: -14 °C
